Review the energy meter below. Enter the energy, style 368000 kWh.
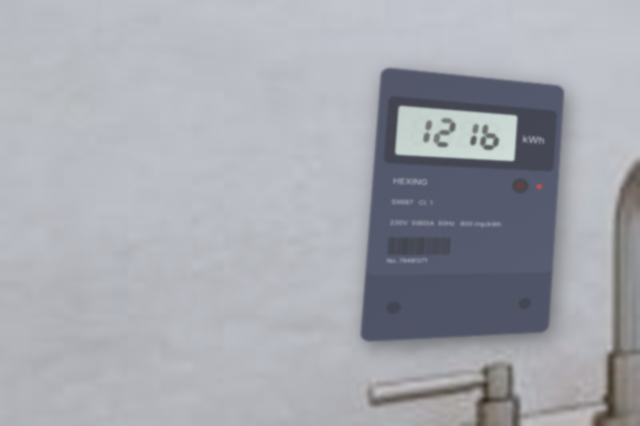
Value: 1216 kWh
